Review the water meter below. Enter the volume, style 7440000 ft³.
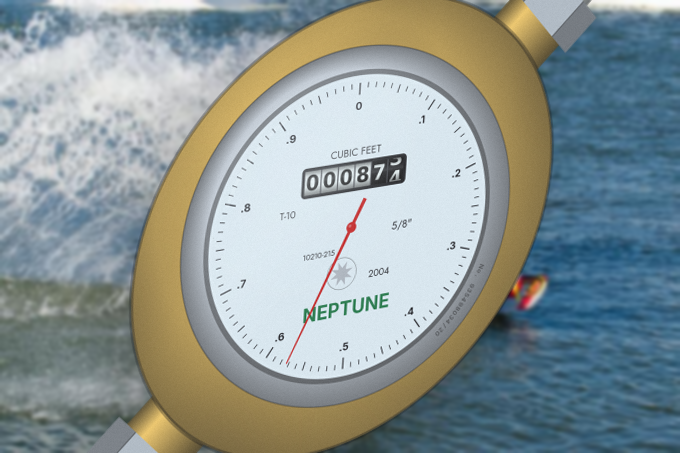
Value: 873.57 ft³
